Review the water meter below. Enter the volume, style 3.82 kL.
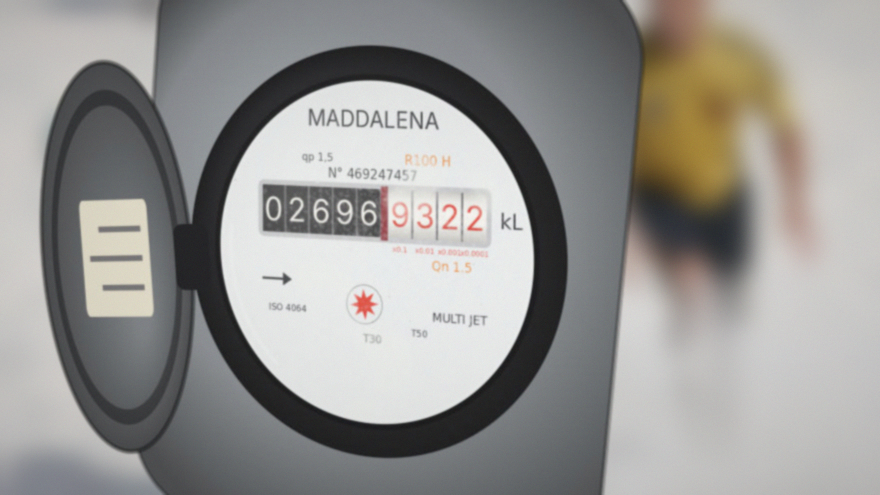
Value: 2696.9322 kL
